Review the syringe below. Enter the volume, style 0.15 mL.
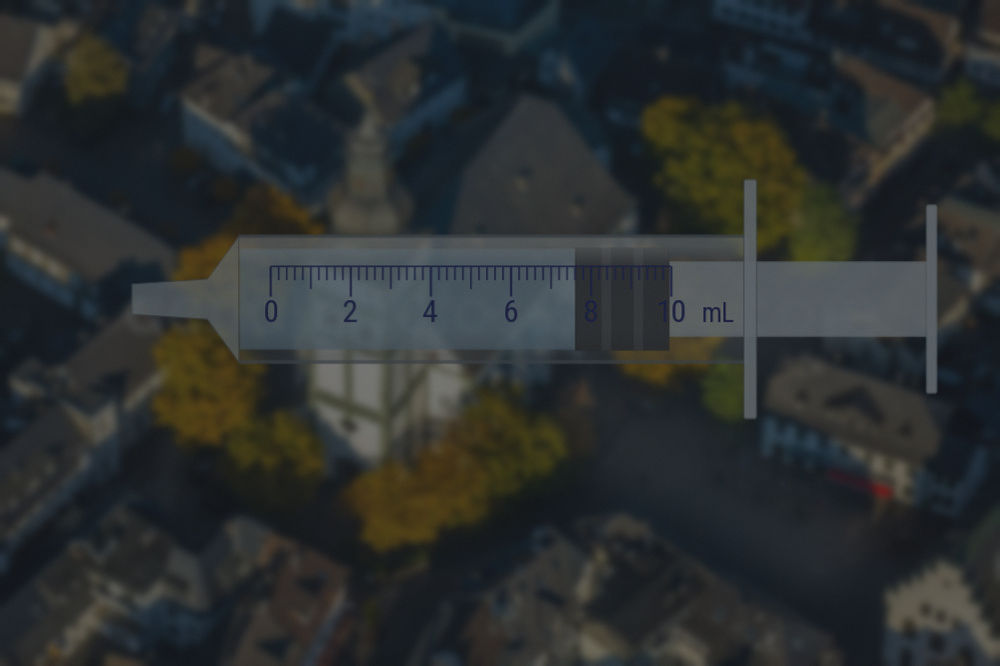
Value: 7.6 mL
